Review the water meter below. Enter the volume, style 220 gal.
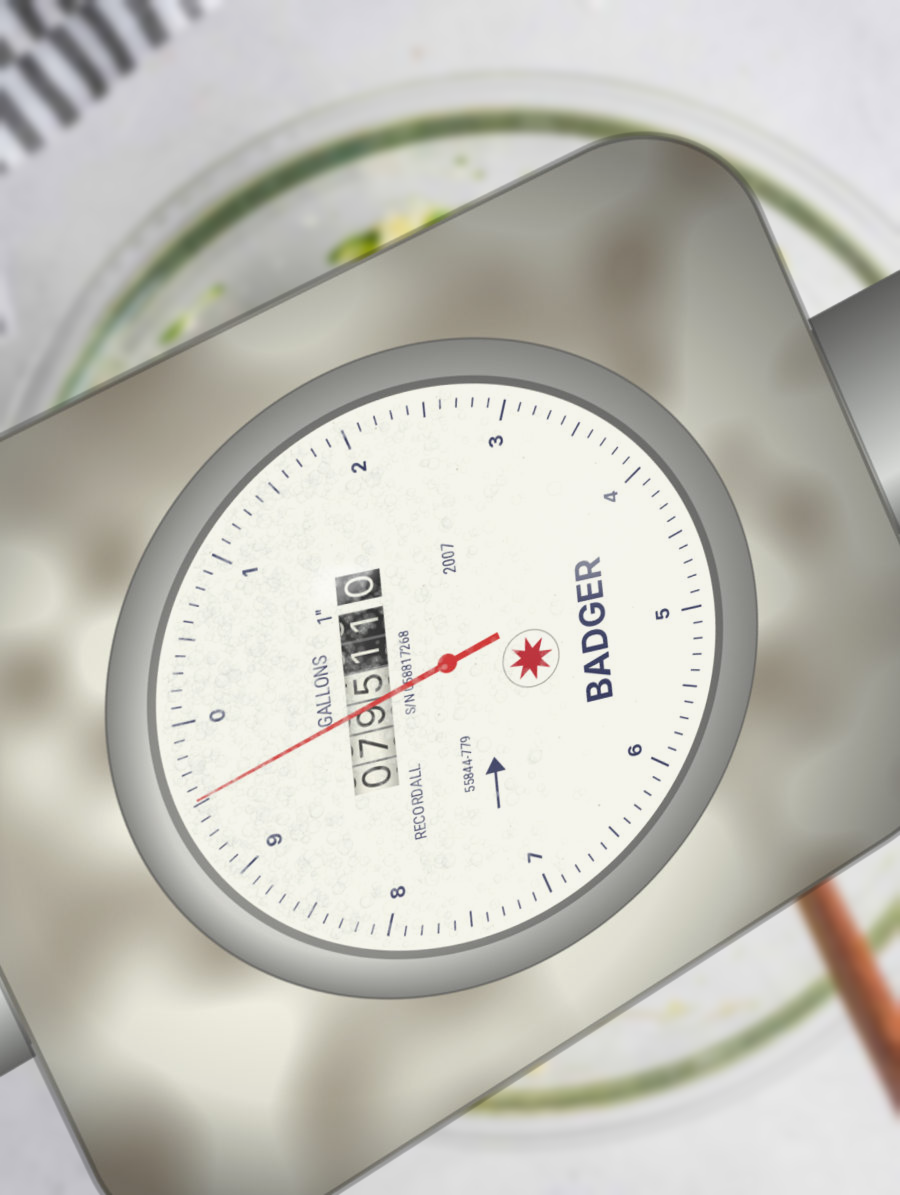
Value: 795109.5 gal
